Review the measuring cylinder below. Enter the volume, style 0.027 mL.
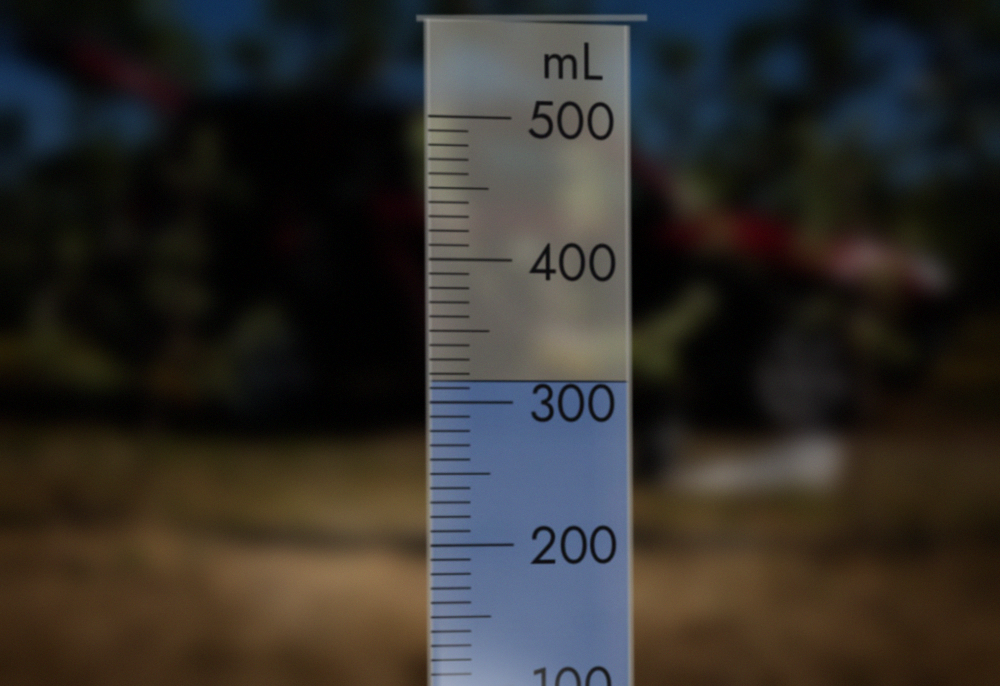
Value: 315 mL
